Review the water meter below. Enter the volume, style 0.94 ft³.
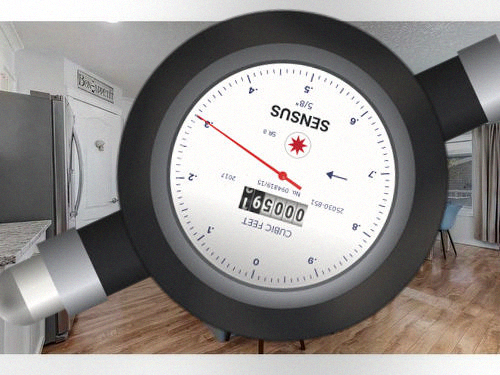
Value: 591.30 ft³
